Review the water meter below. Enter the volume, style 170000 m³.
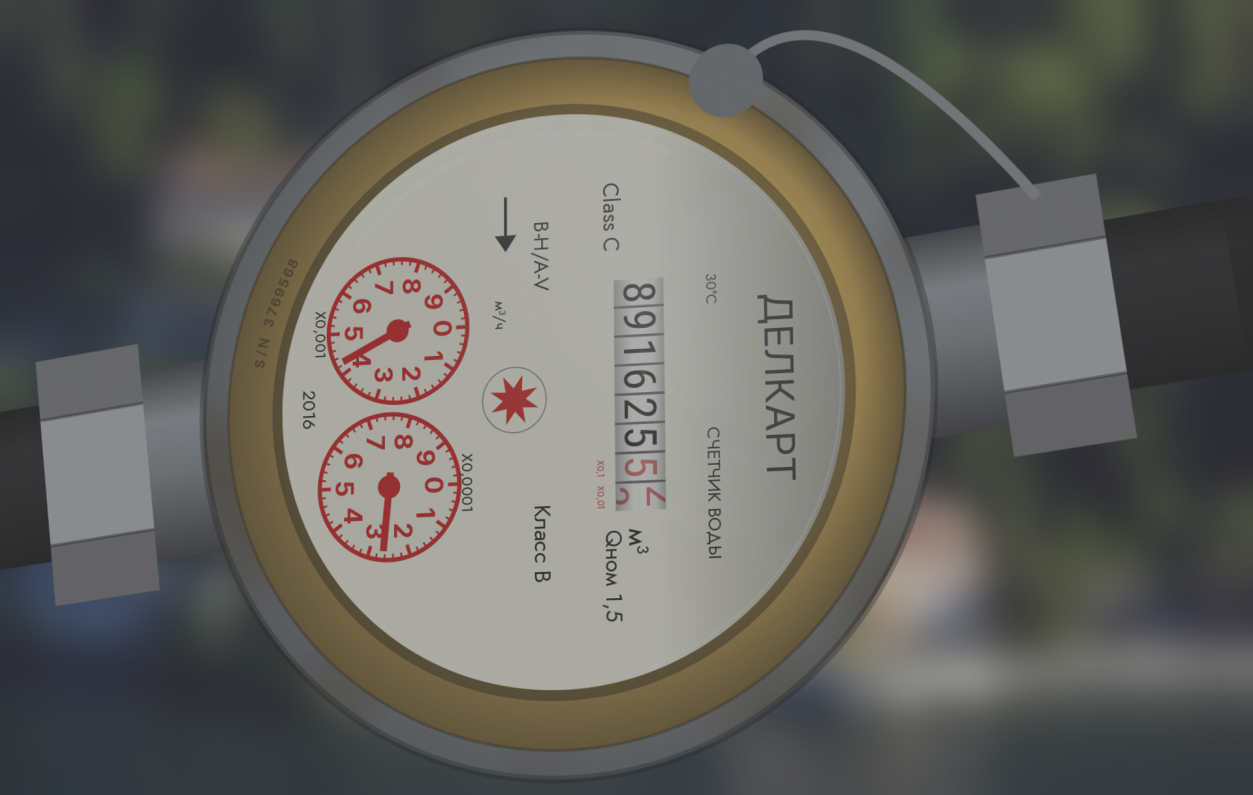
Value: 891625.5242 m³
